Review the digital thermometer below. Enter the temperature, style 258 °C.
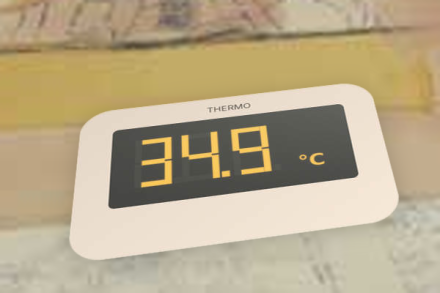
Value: 34.9 °C
